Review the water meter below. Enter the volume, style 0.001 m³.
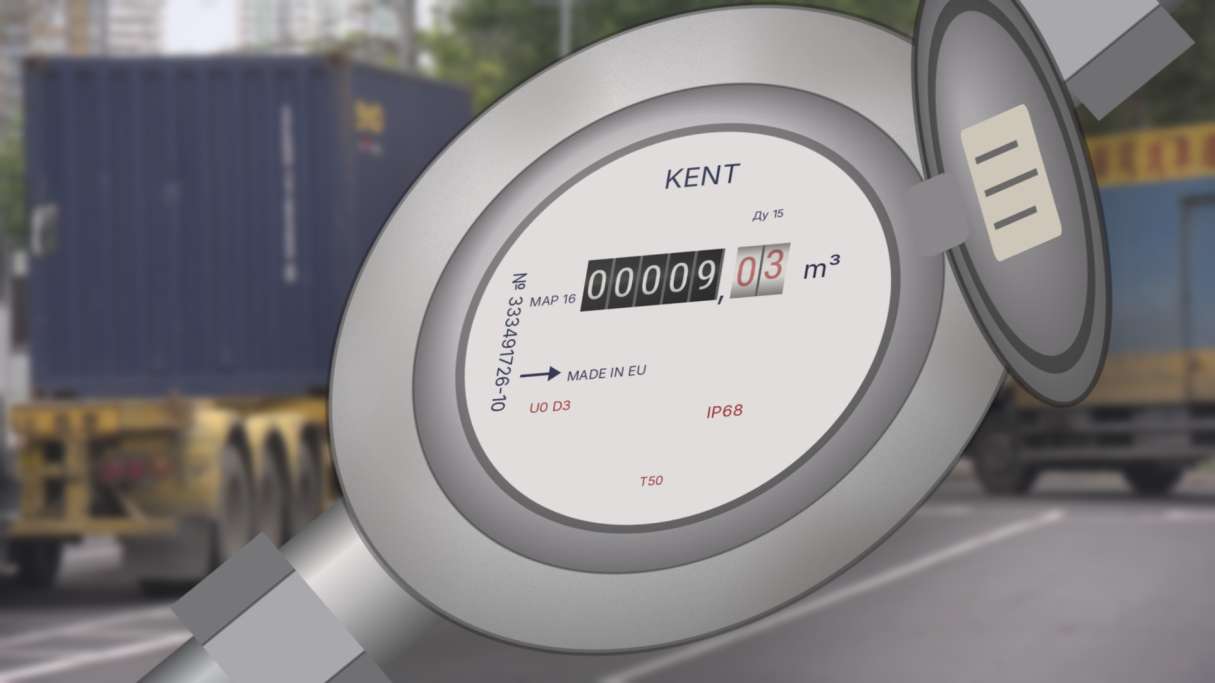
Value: 9.03 m³
